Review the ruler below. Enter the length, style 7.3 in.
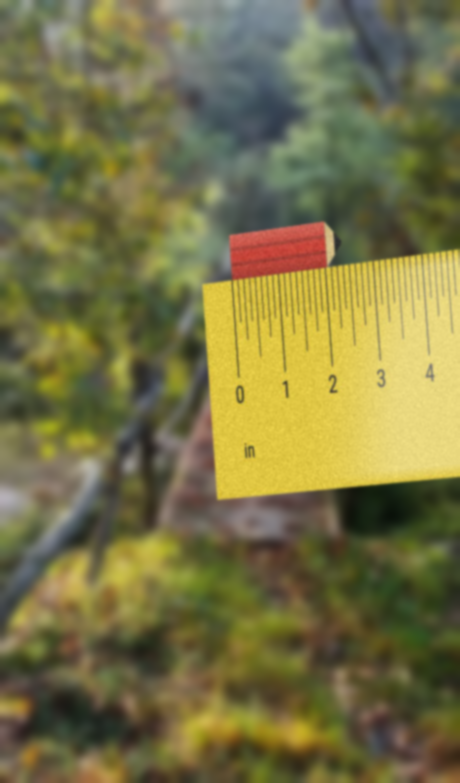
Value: 2.375 in
